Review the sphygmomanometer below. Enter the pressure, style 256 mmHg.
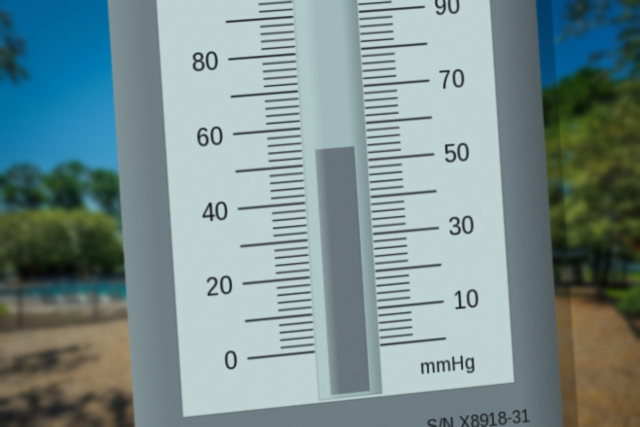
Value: 54 mmHg
